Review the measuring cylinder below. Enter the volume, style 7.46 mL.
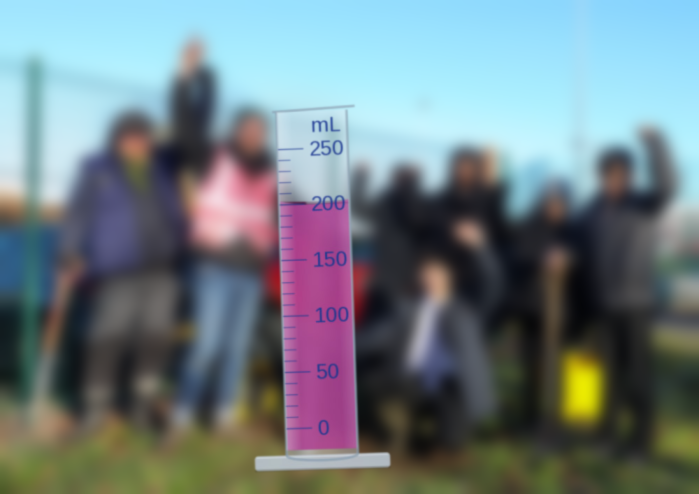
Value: 200 mL
